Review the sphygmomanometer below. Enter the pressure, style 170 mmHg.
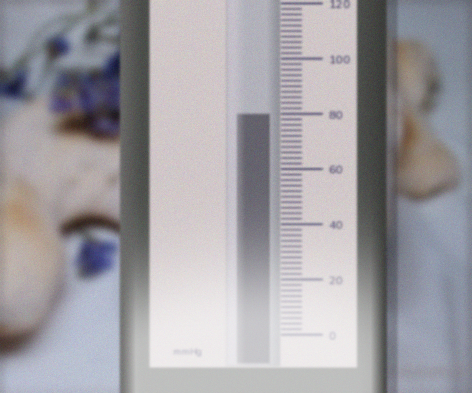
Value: 80 mmHg
